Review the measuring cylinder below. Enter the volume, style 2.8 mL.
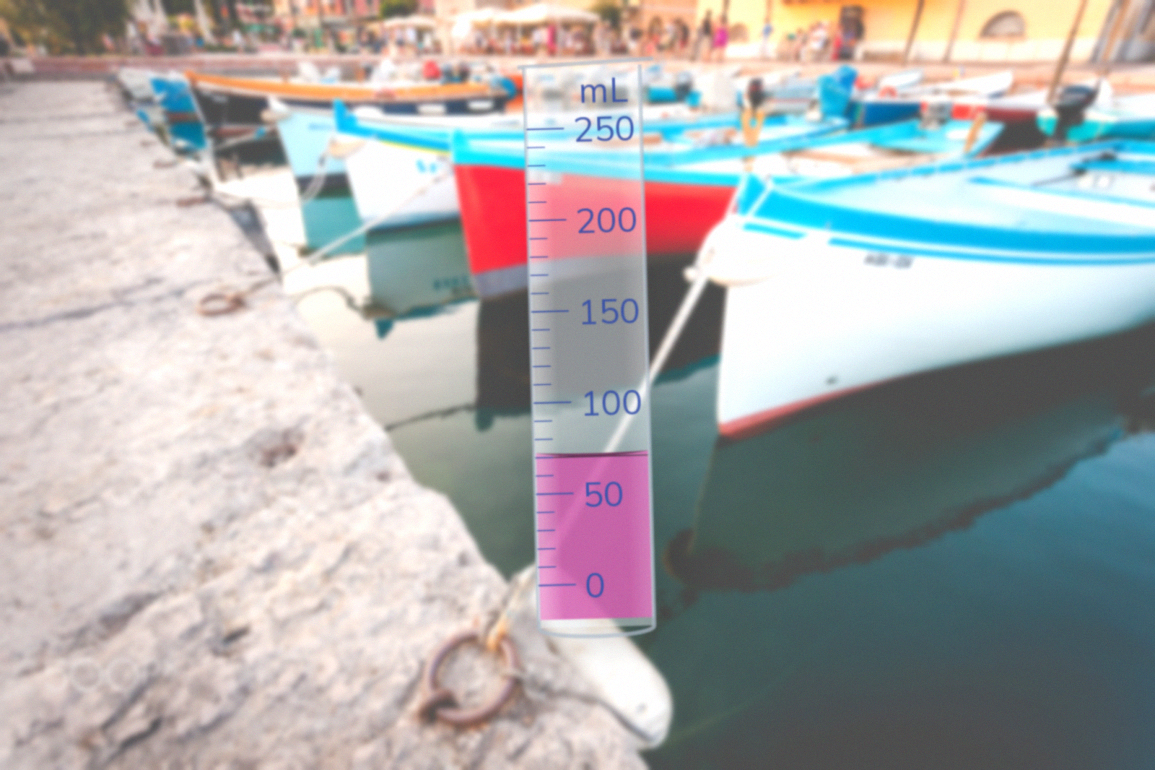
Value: 70 mL
